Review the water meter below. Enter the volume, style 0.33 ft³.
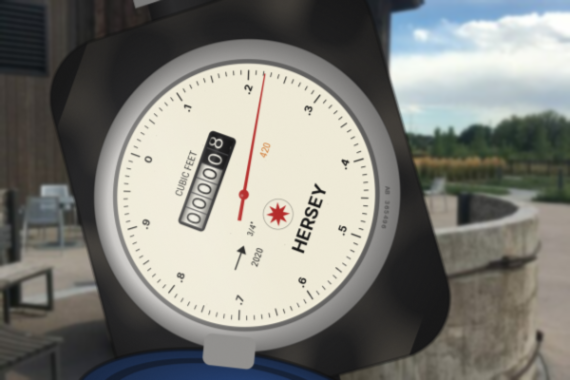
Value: 8.22 ft³
